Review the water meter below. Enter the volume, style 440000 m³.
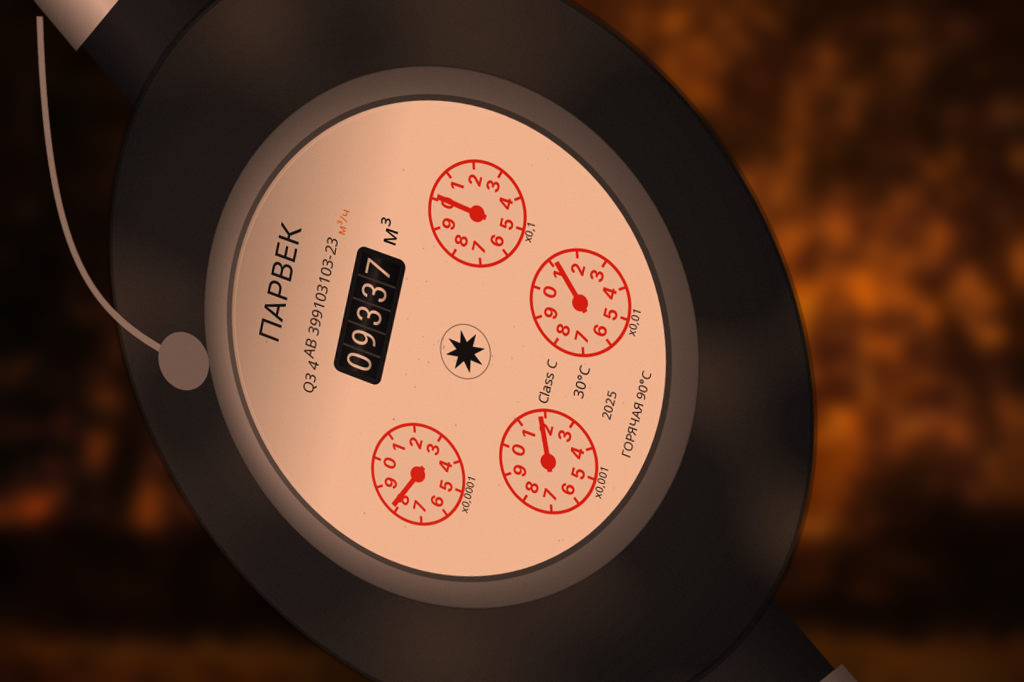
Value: 9337.0118 m³
